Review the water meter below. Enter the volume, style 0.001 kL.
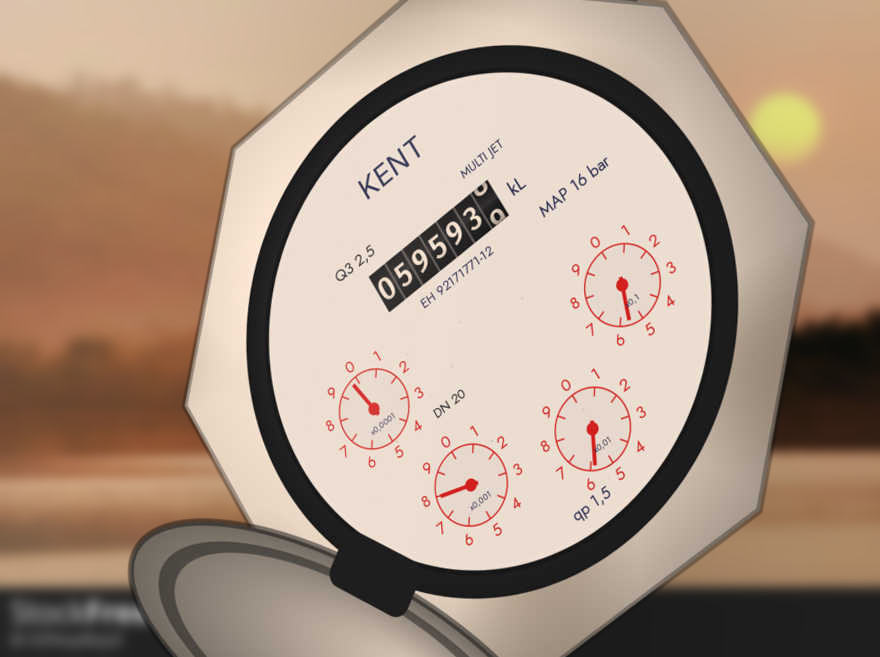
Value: 595938.5579 kL
